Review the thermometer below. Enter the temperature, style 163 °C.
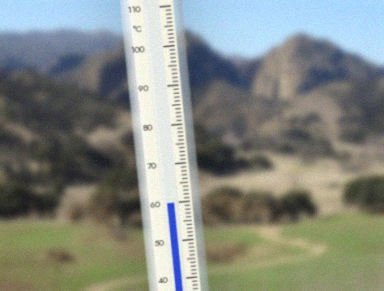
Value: 60 °C
